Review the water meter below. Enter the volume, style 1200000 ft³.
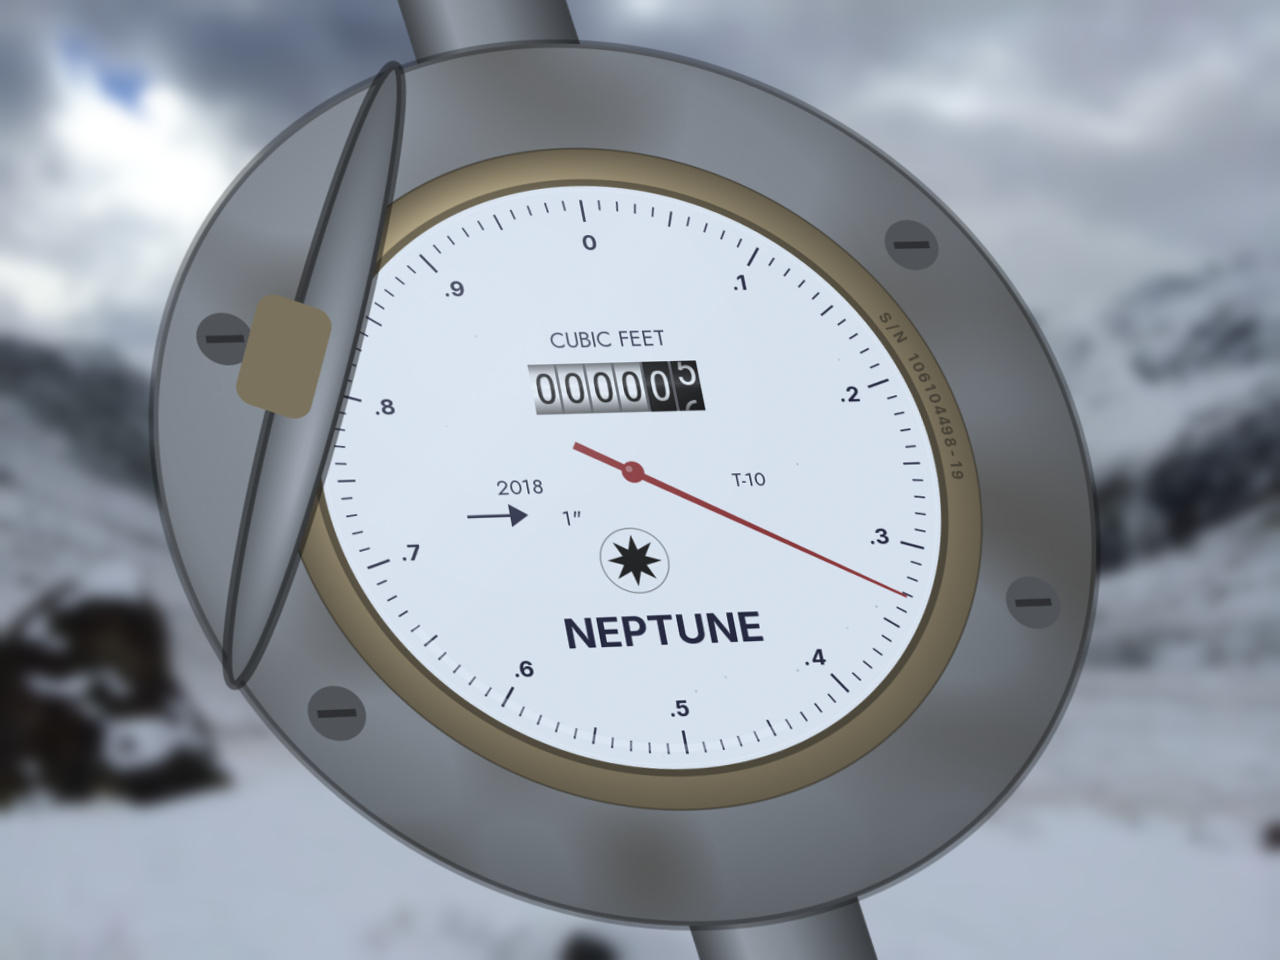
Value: 5.33 ft³
